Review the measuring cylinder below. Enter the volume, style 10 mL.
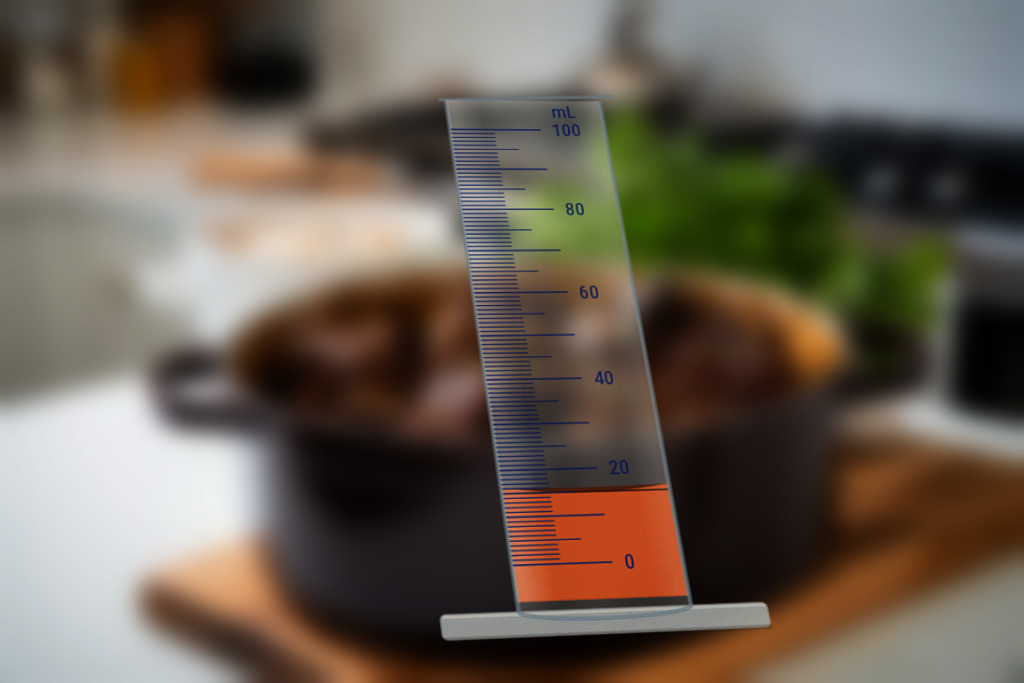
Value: 15 mL
